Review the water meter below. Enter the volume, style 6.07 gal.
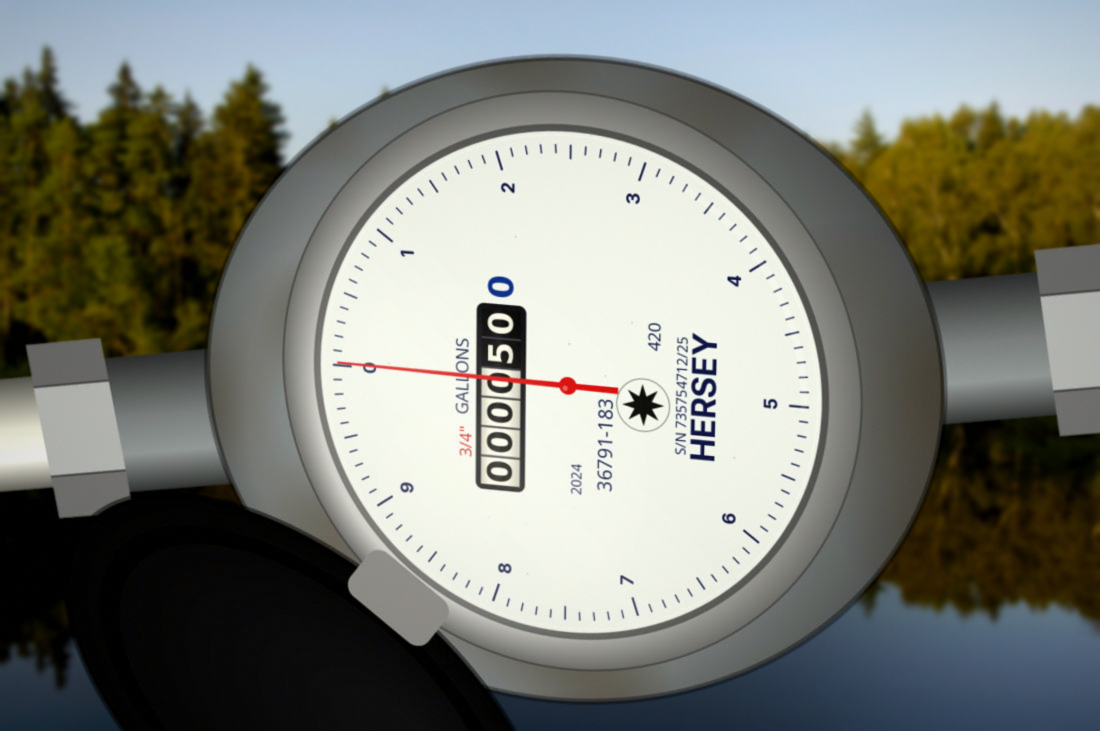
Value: 500.0 gal
